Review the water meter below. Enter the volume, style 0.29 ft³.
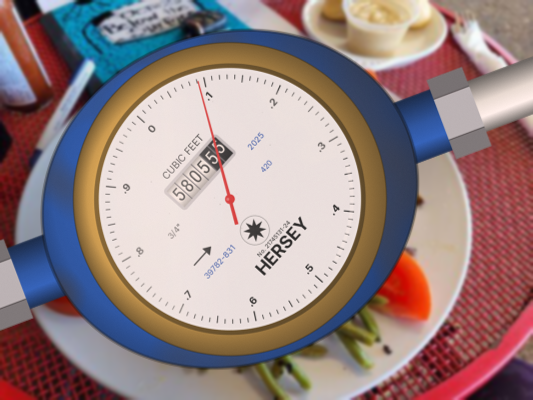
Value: 580555.09 ft³
